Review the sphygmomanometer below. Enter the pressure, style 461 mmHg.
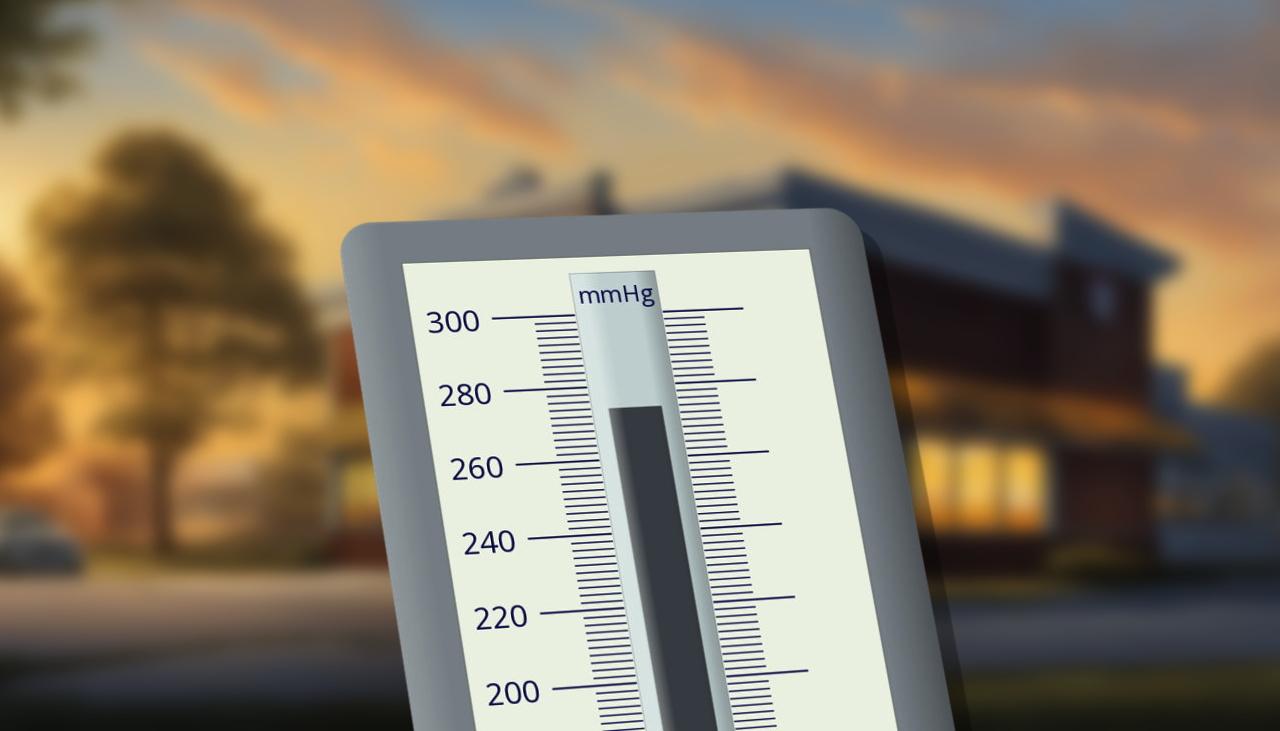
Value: 274 mmHg
